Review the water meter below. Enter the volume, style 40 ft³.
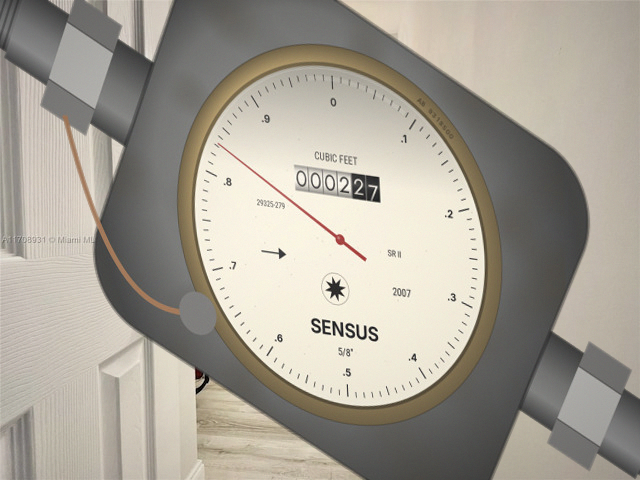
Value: 226.83 ft³
